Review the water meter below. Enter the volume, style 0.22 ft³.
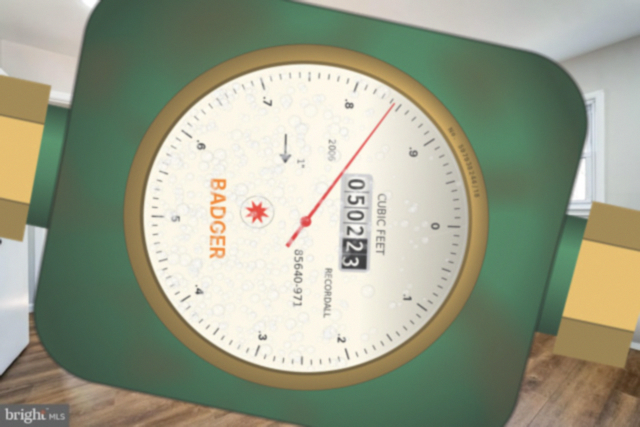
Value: 50222.84 ft³
